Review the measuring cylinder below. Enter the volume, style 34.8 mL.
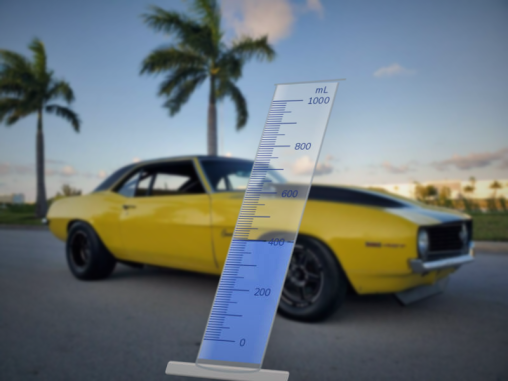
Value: 400 mL
